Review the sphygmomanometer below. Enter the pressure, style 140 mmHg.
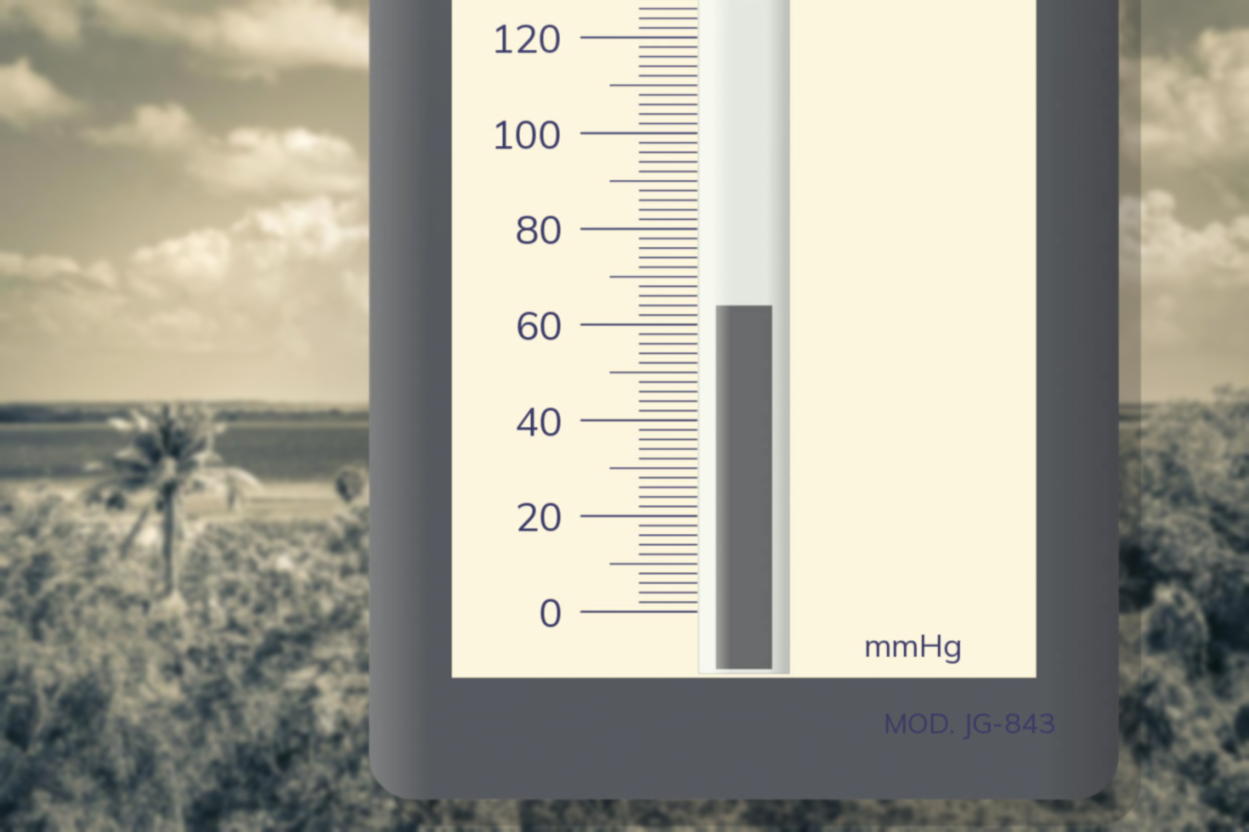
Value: 64 mmHg
